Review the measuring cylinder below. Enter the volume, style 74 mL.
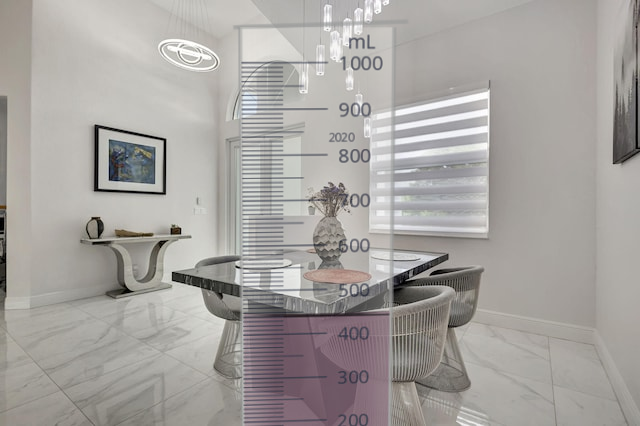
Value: 440 mL
